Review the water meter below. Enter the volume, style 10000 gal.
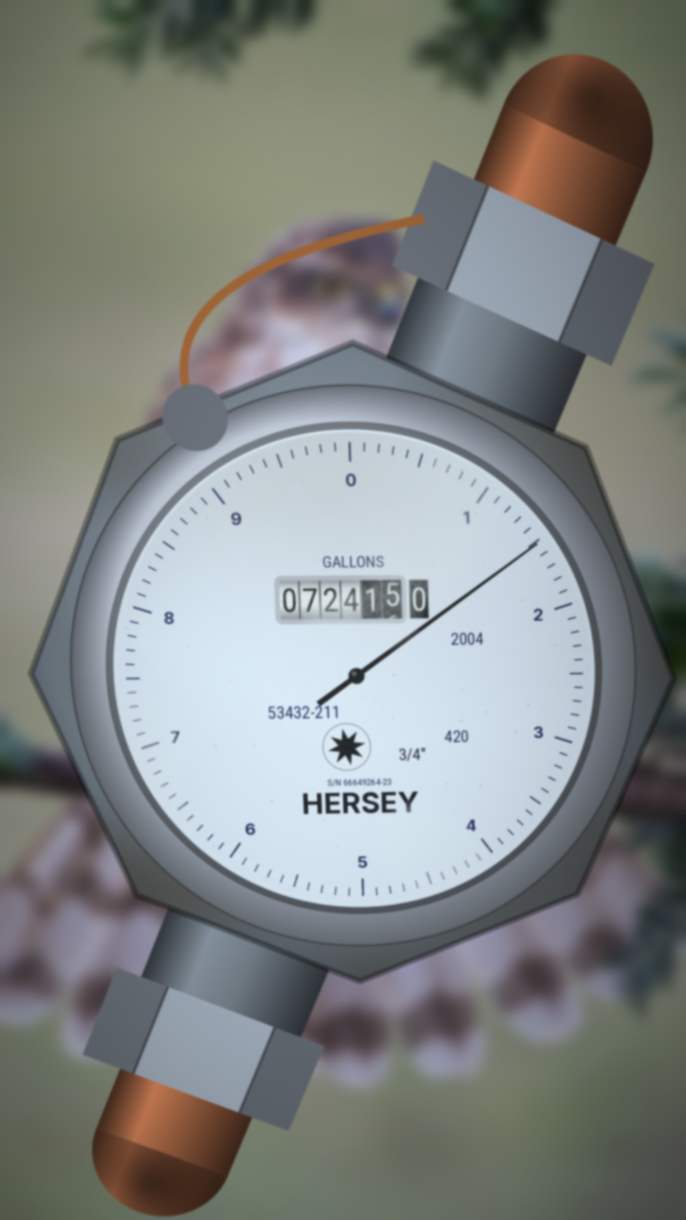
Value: 724151.5 gal
